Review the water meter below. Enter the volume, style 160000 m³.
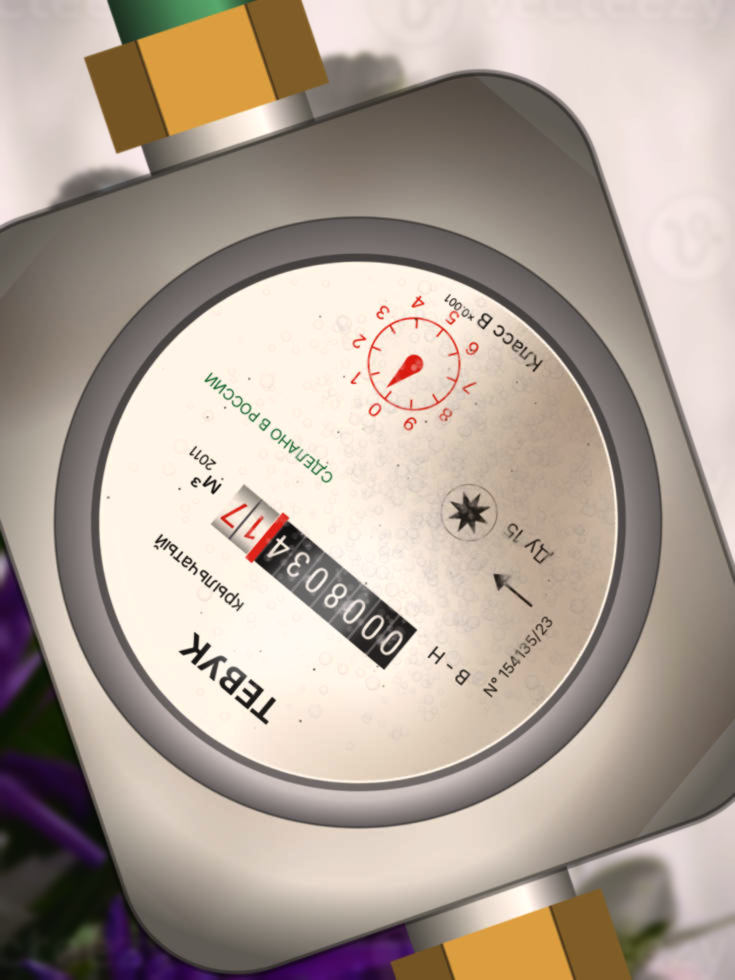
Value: 8034.170 m³
